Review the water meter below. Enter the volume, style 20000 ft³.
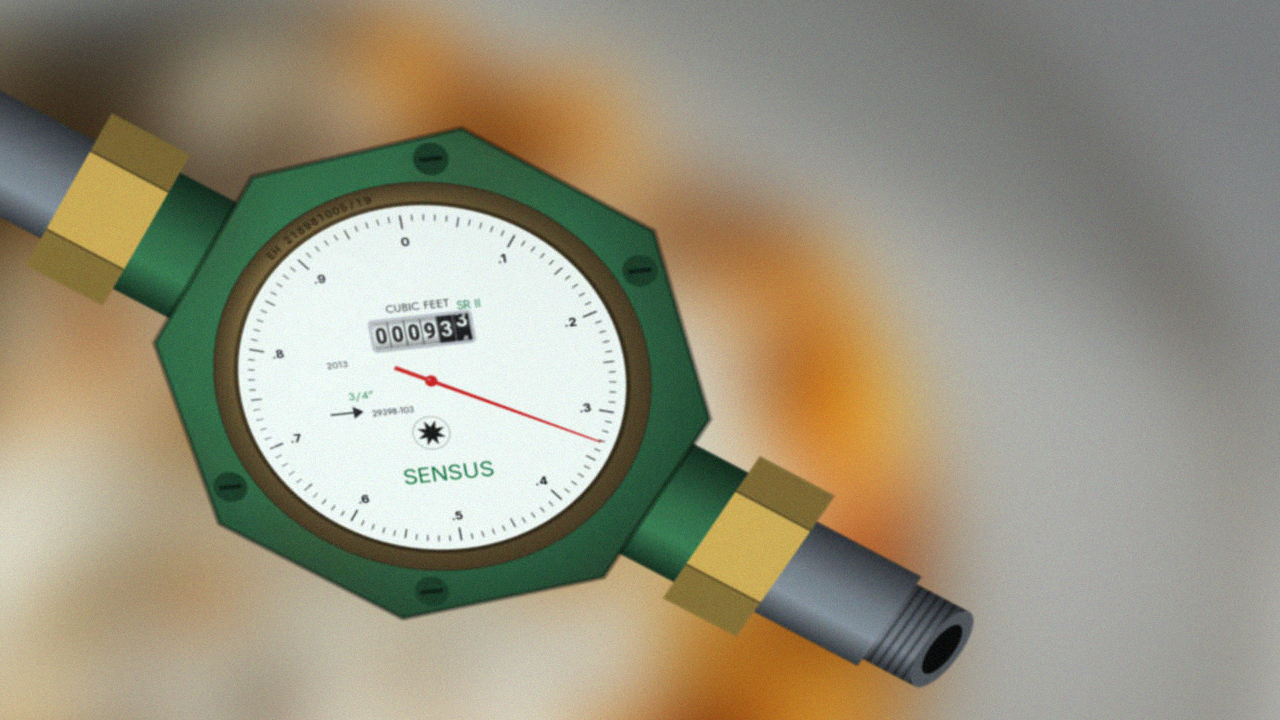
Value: 933.33 ft³
